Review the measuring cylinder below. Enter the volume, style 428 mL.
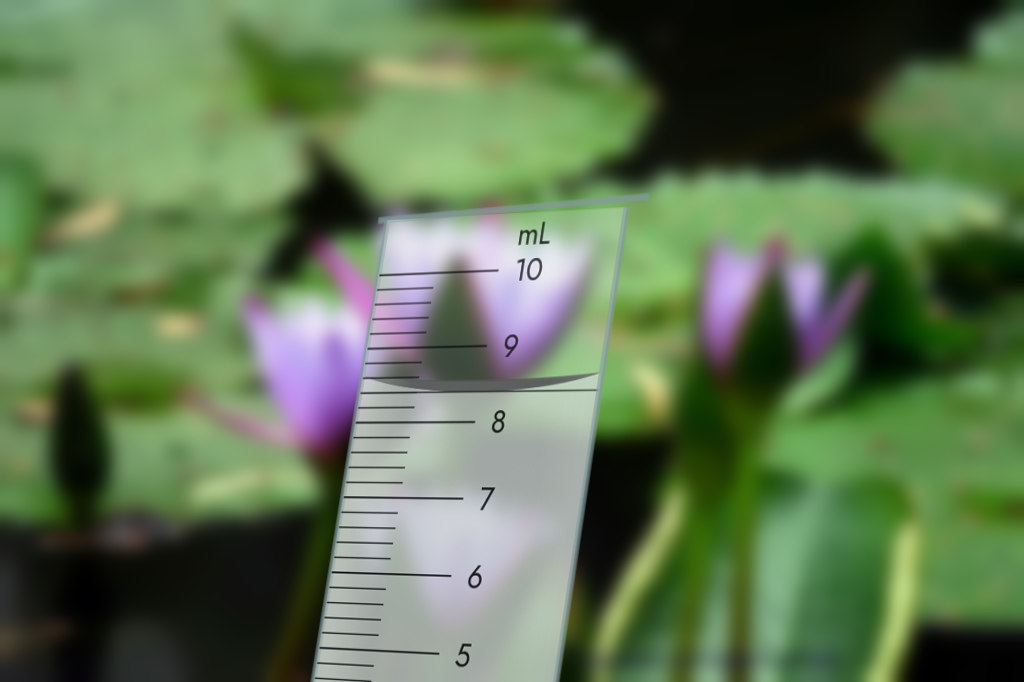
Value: 8.4 mL
